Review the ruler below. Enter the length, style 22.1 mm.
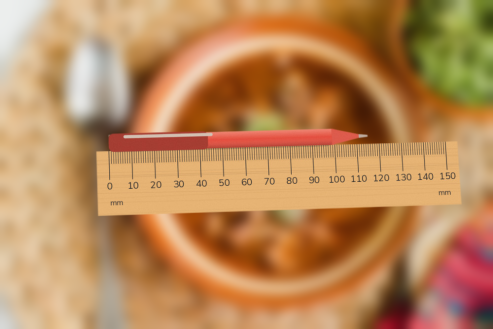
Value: 115 mm
